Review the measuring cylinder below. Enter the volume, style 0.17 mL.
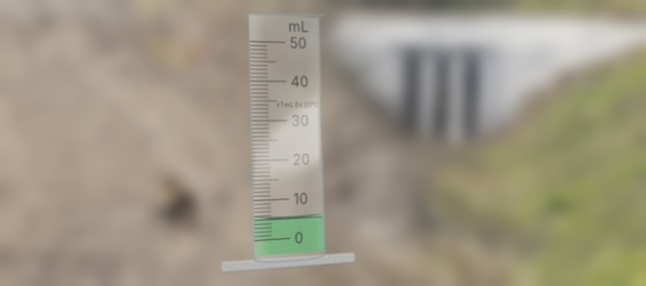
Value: 5 mL
